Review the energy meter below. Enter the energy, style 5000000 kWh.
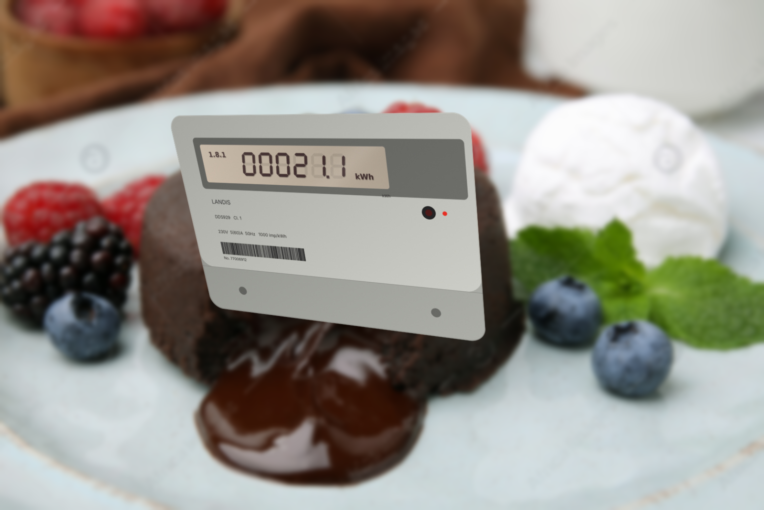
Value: 21.1 kWh
